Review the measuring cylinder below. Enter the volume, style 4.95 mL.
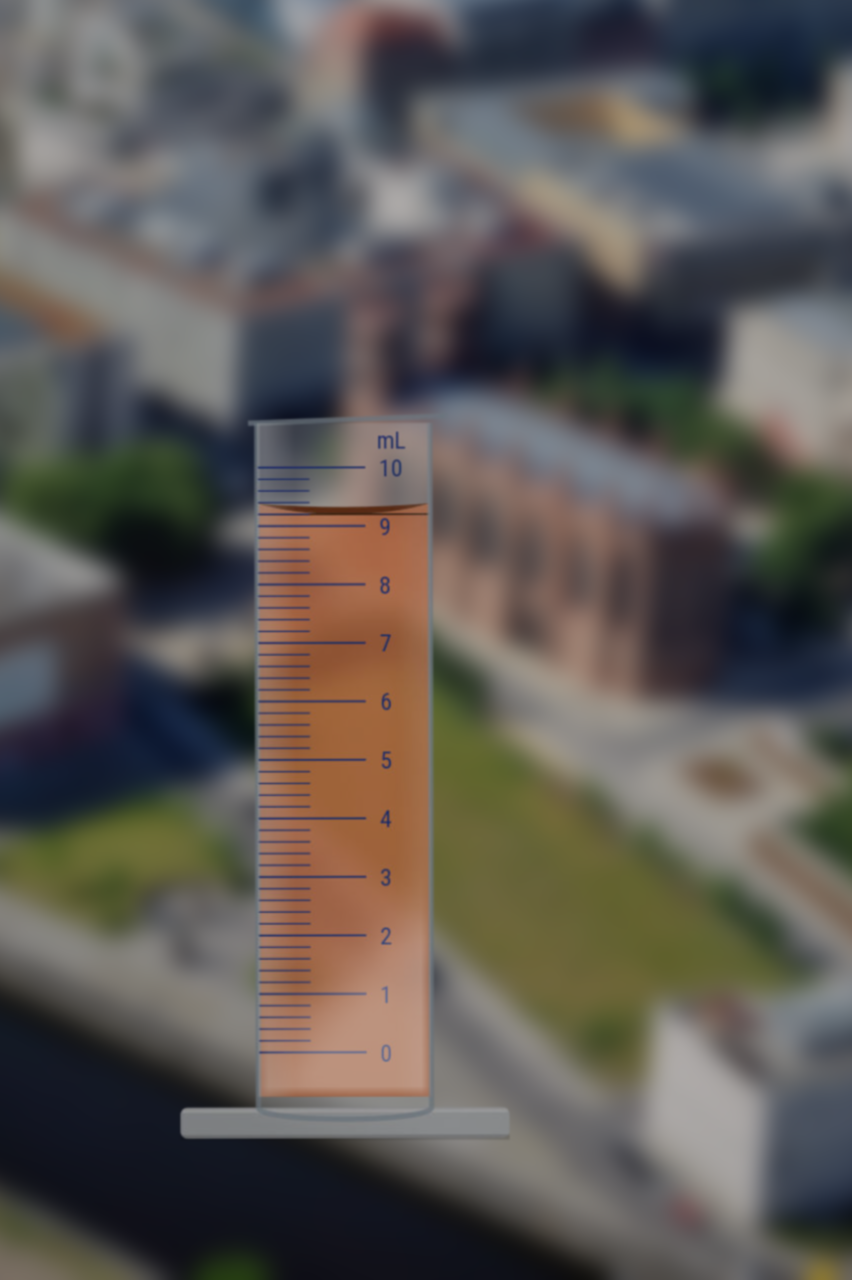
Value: 9.2 mL
